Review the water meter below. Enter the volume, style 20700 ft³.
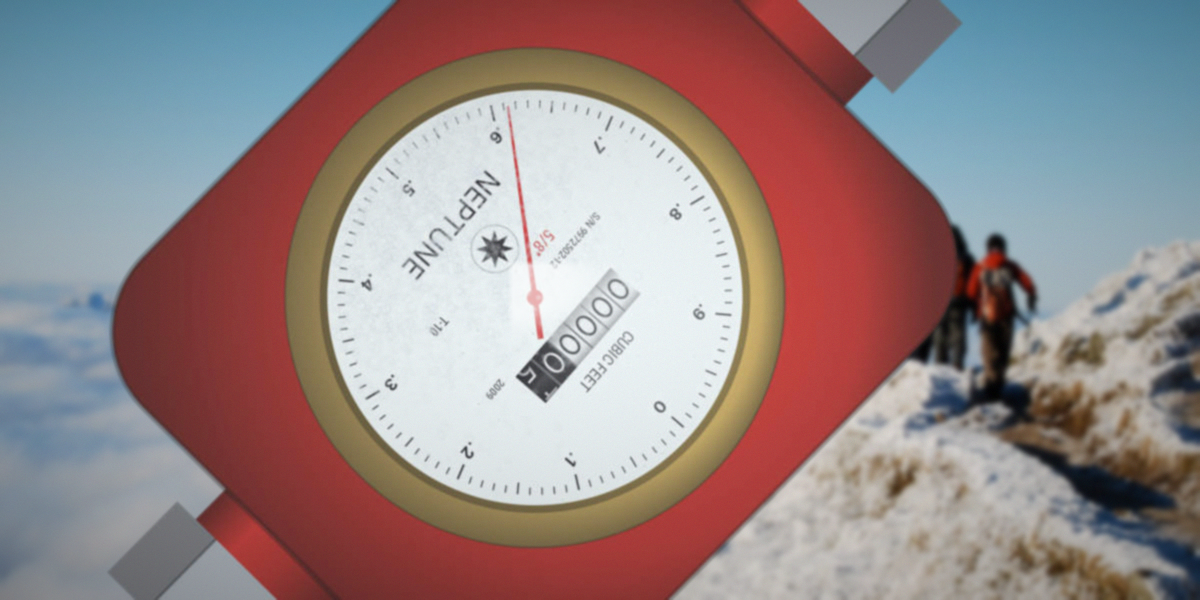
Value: 4.61 ft³
